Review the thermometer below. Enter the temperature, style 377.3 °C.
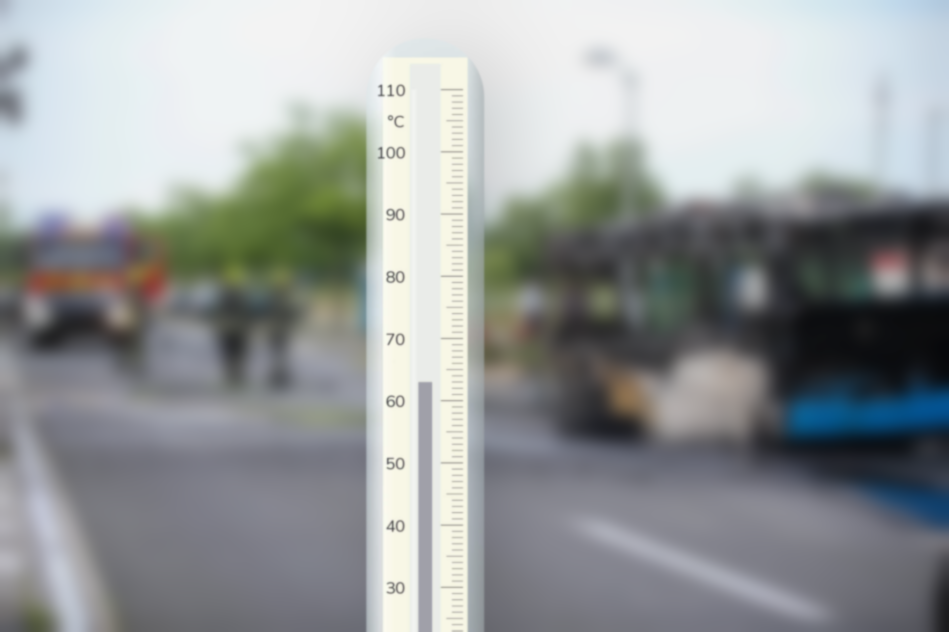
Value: 63 °C
